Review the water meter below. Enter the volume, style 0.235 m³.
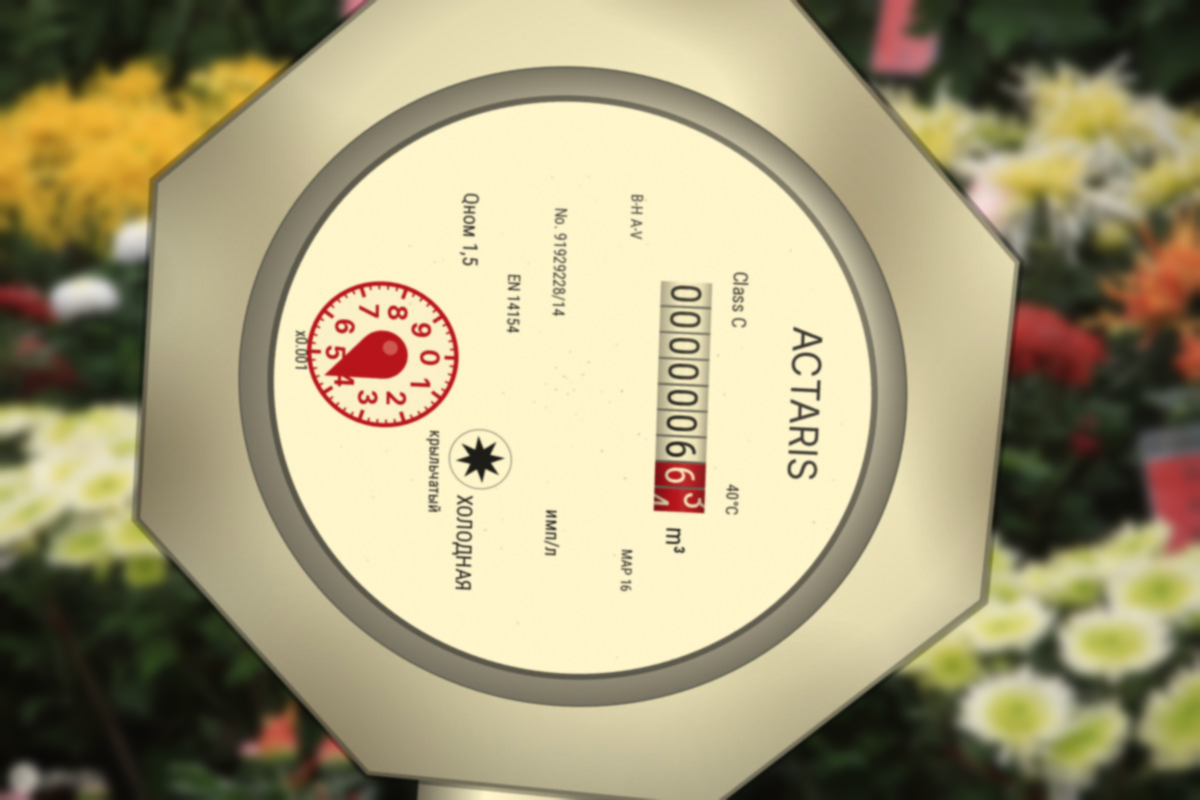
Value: 6.634 m³
